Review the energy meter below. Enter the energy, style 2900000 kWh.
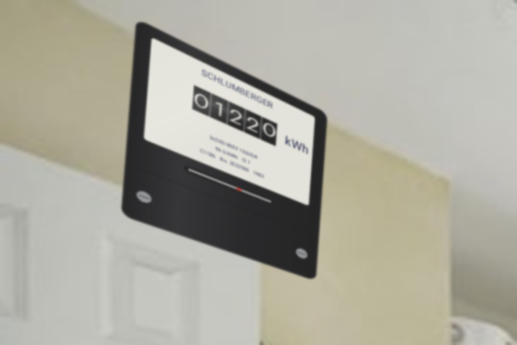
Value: 1220 kWh
